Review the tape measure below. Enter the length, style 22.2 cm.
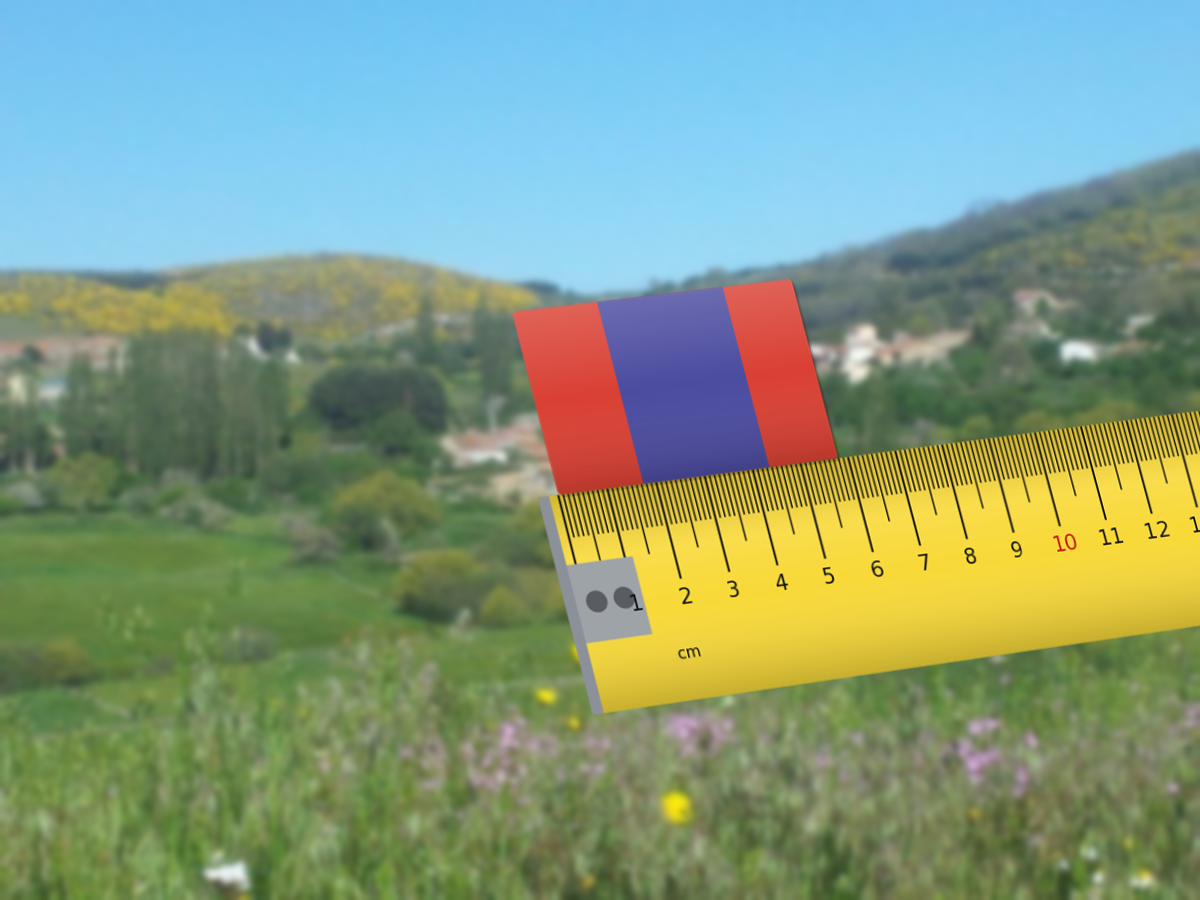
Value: 5.8 cm
